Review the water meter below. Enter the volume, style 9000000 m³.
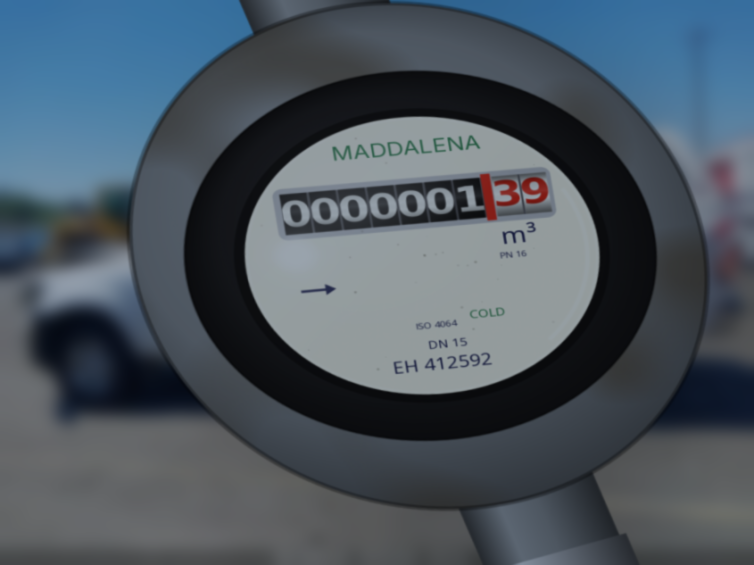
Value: 1.39 m³
